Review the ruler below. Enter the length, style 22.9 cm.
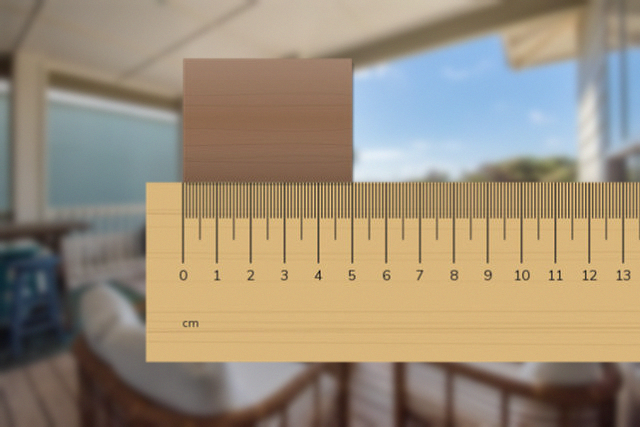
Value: 5 cm
